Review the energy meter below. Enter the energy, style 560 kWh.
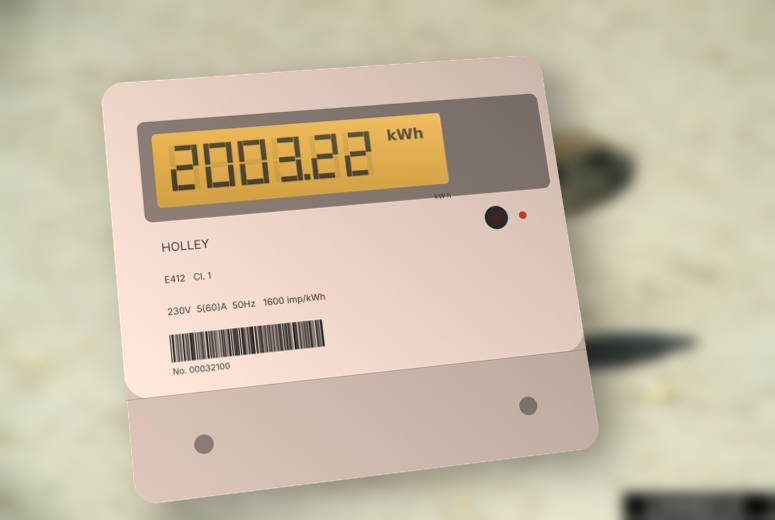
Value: 2003.22 kWh
